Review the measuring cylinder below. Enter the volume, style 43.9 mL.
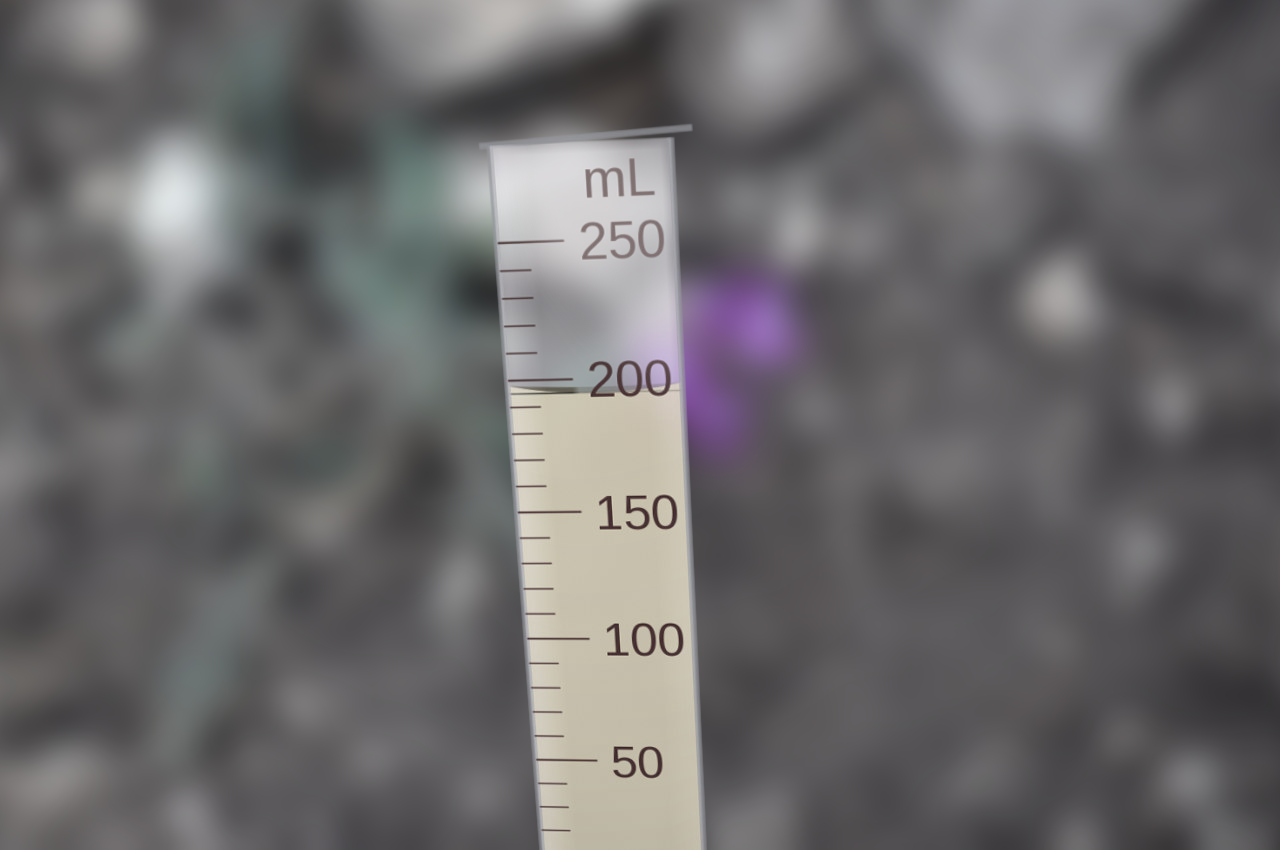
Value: 195 mL
